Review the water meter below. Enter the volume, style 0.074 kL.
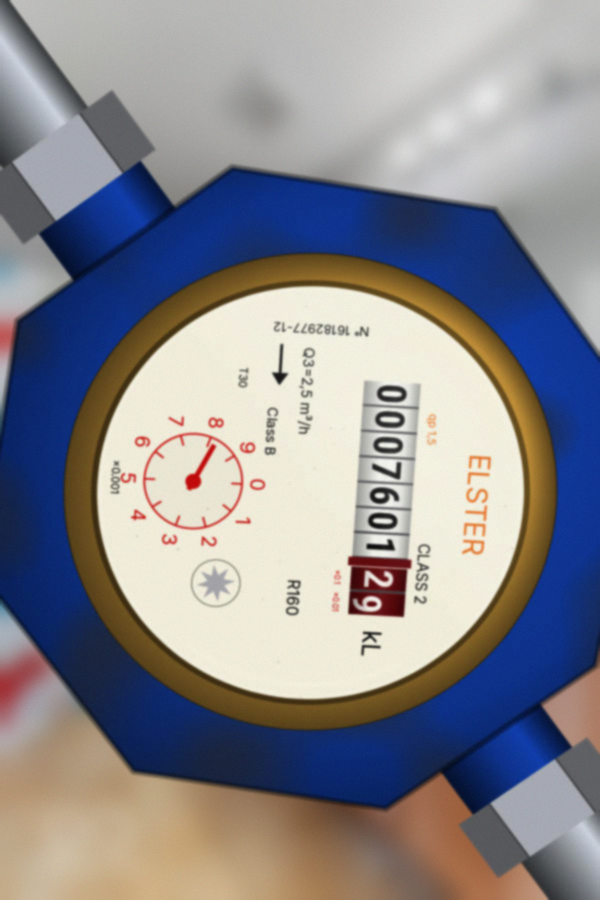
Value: 7601.288 kL
